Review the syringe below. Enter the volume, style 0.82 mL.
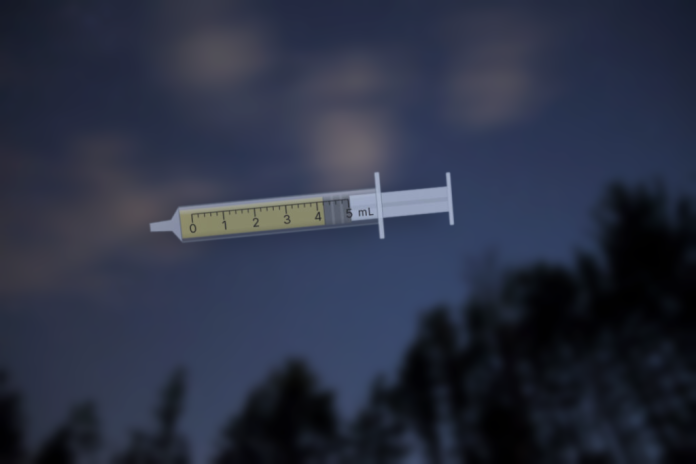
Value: 4.2 mL
